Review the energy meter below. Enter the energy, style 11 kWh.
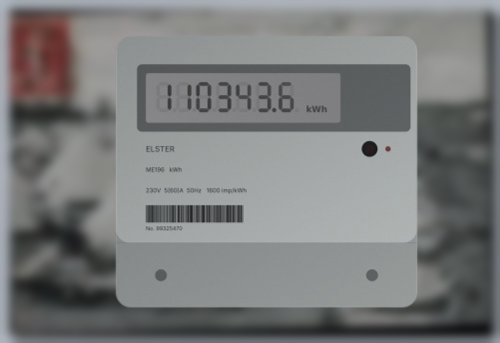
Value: 110343.6 kWh
